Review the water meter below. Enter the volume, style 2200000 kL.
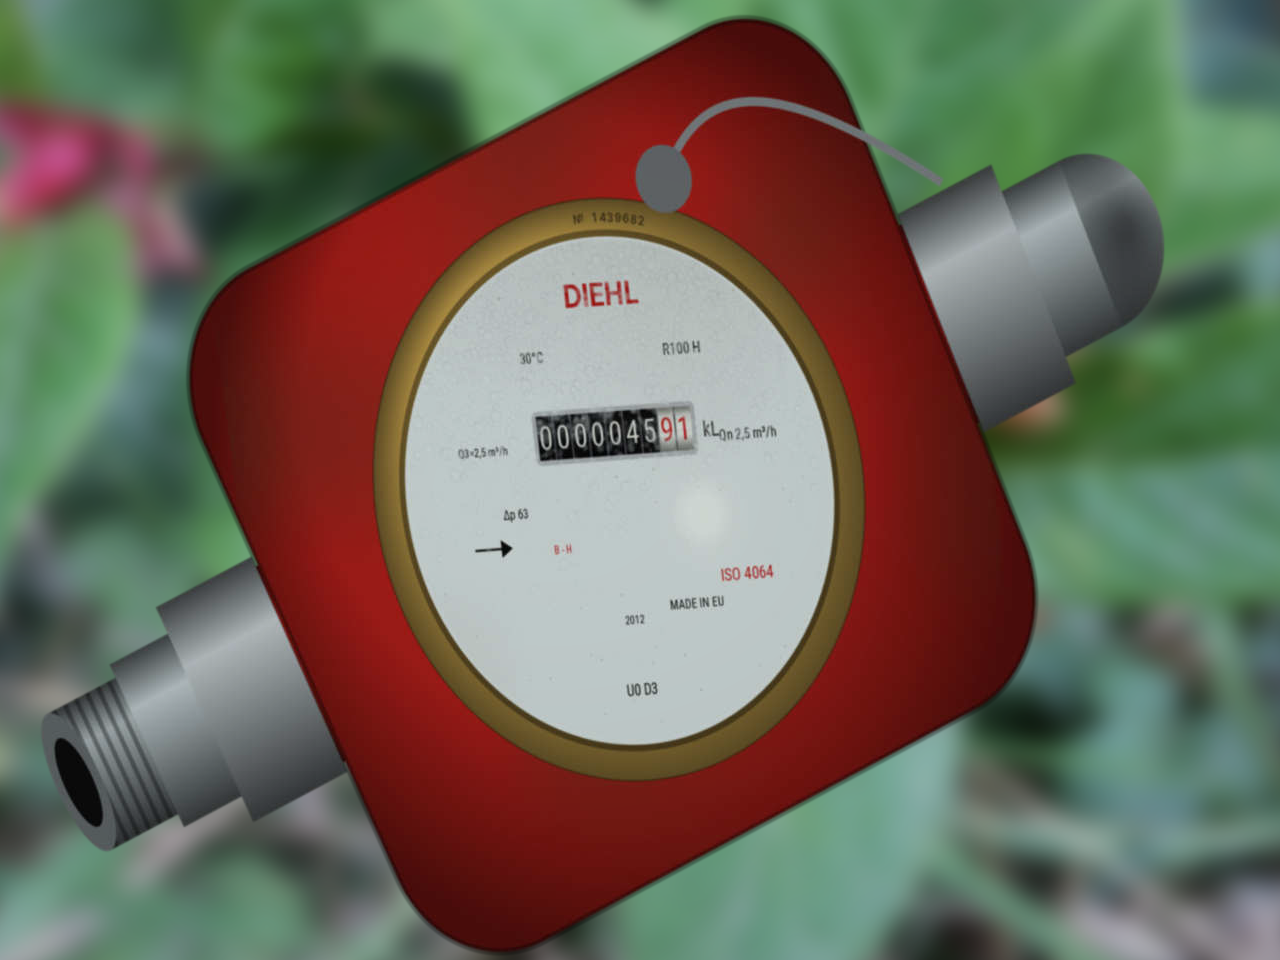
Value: 45.91 kL
